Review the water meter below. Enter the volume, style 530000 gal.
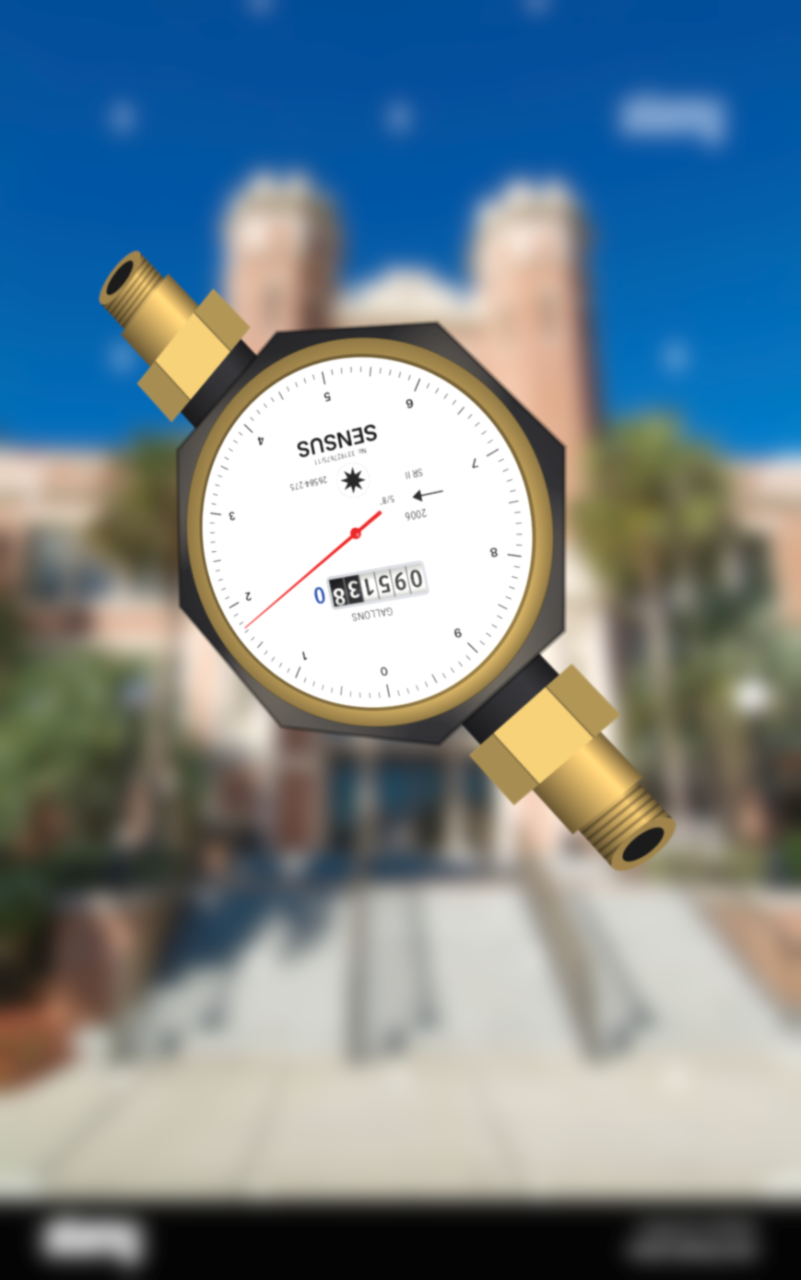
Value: 951381.7 gal
